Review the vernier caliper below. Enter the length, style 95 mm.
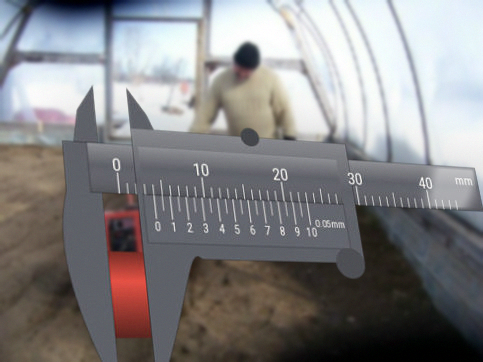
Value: 4.0 mm
